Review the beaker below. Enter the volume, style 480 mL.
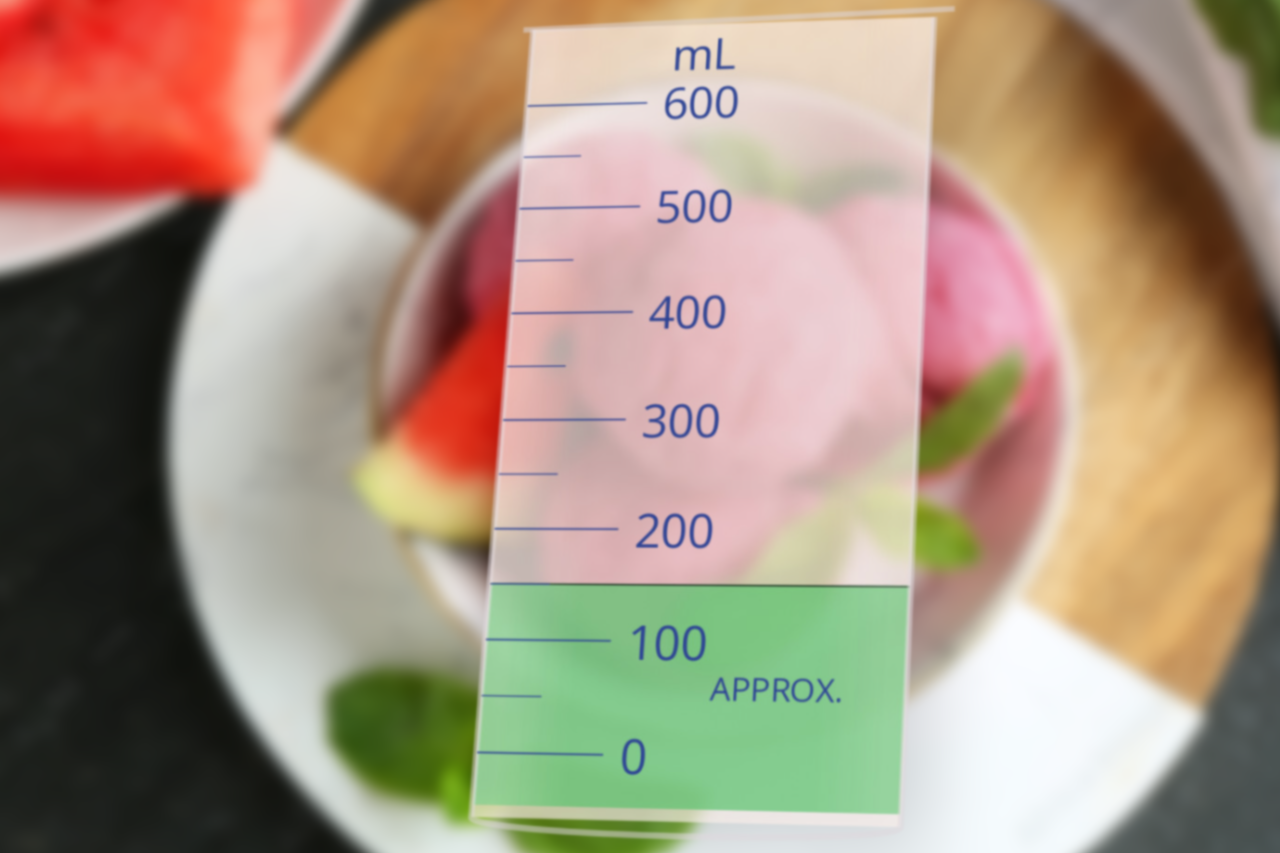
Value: 150 mL
